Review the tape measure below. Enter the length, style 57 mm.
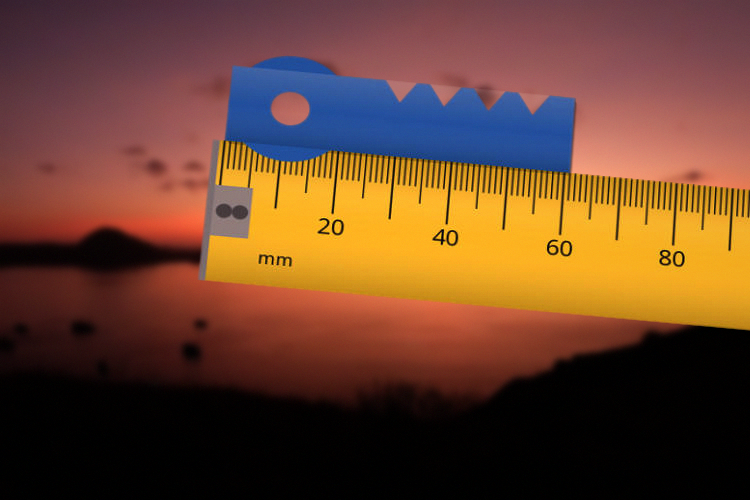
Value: 61 mm
